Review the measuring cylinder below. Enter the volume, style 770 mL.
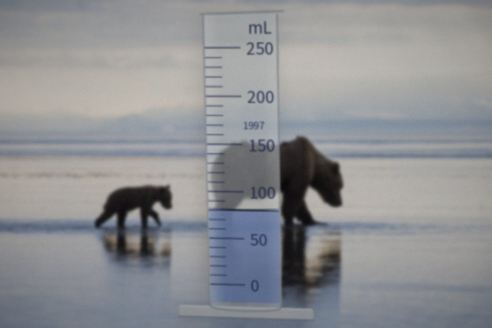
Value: 80 mL
